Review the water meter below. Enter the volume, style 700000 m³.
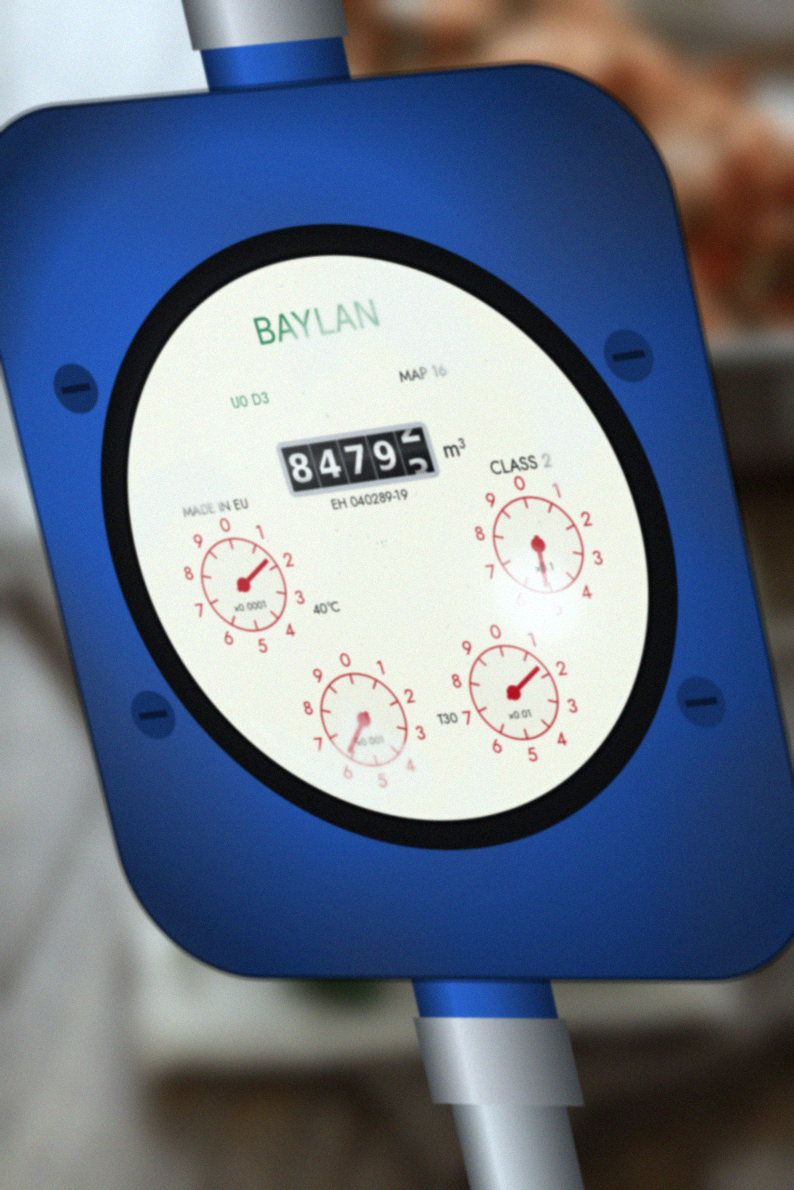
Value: 84792.5161 m³
